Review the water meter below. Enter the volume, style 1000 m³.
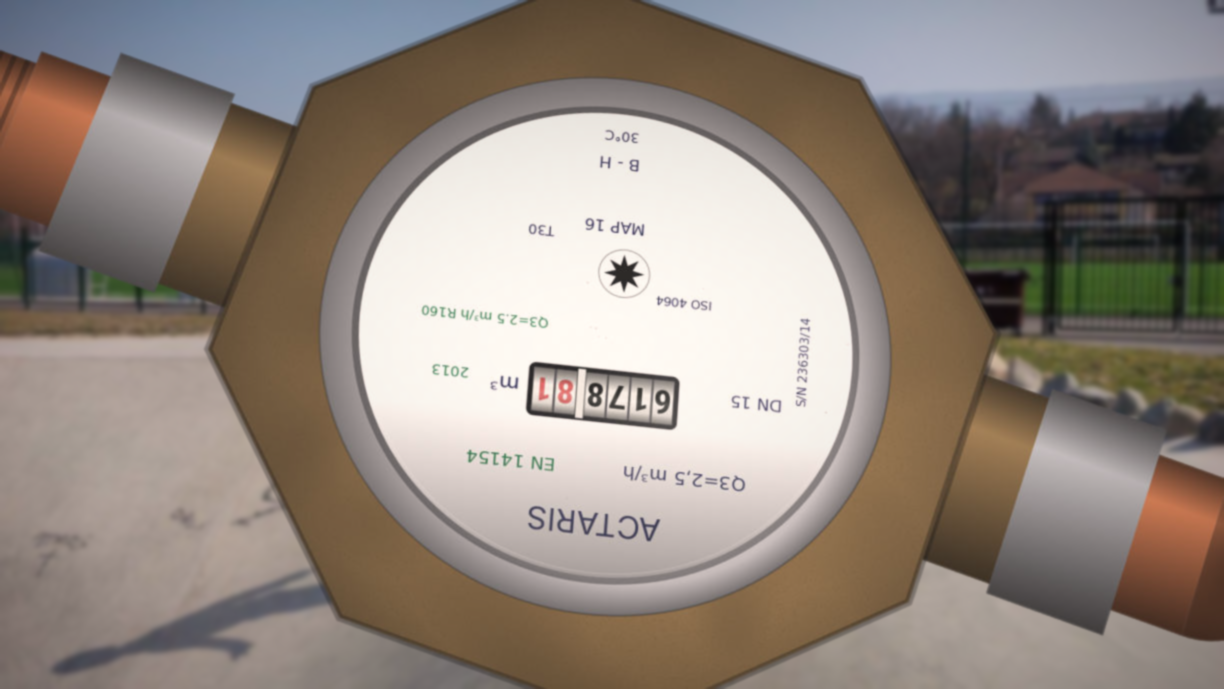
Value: 6178.81 m³
